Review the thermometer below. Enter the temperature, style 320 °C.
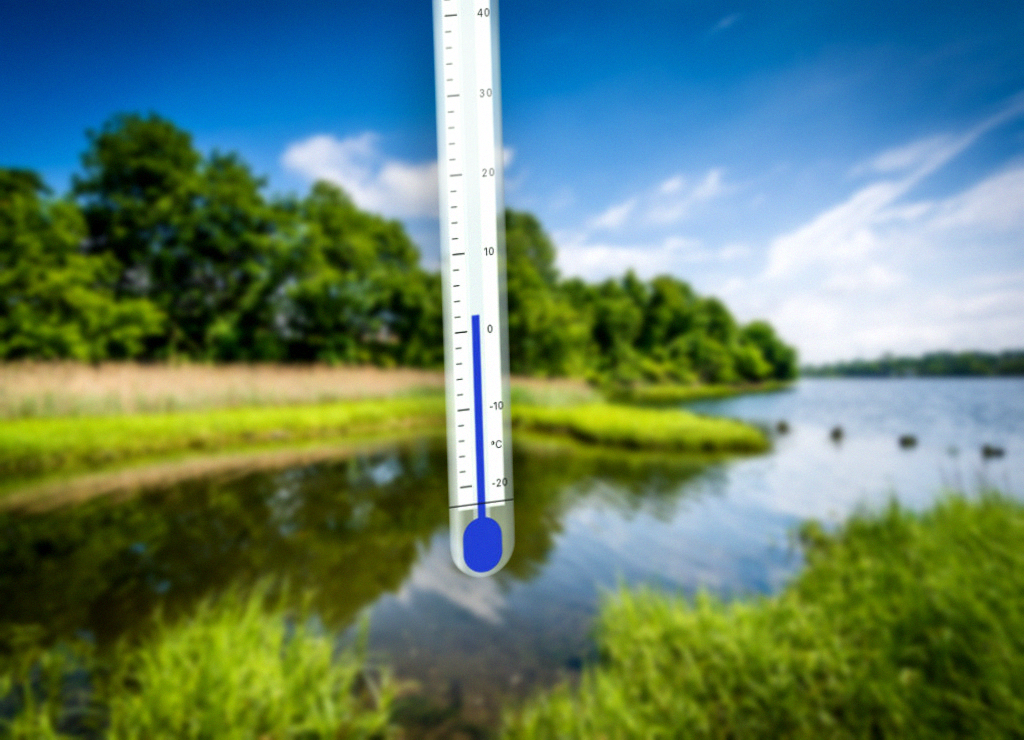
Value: 2 °C
